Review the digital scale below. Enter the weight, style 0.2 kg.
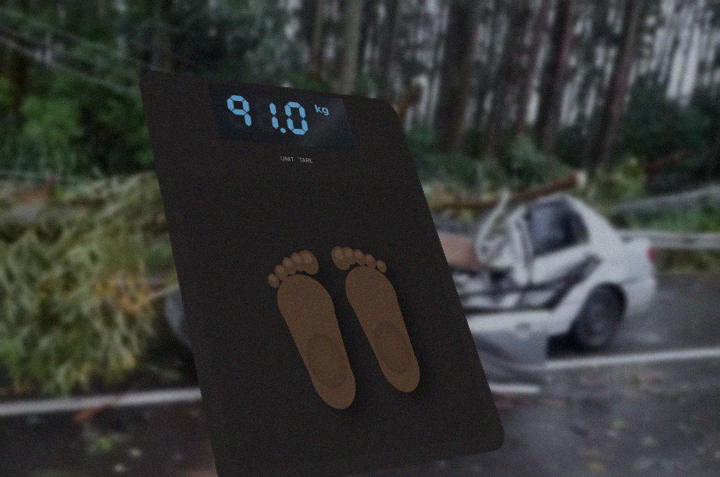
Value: 91.0 kg
